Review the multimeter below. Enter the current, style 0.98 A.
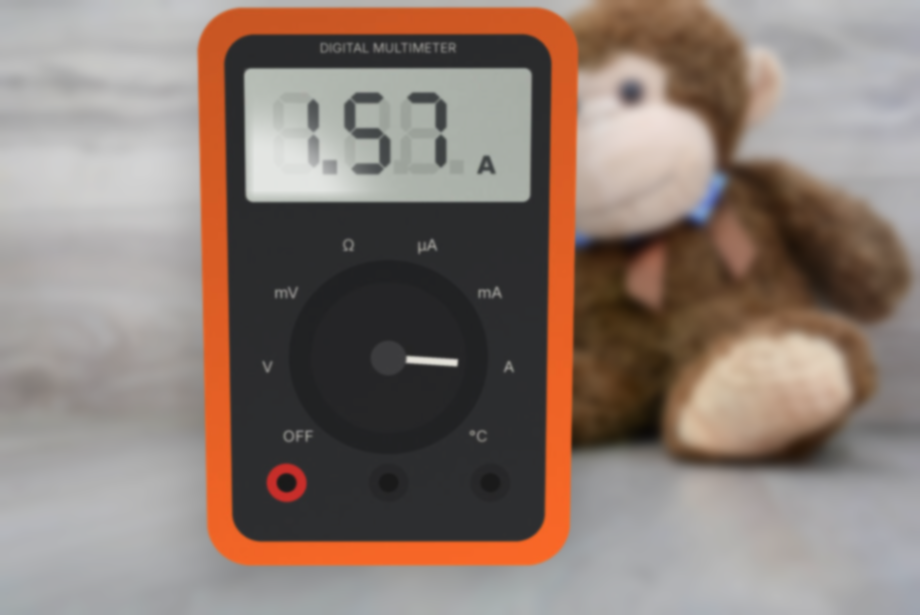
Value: 1.57 A
